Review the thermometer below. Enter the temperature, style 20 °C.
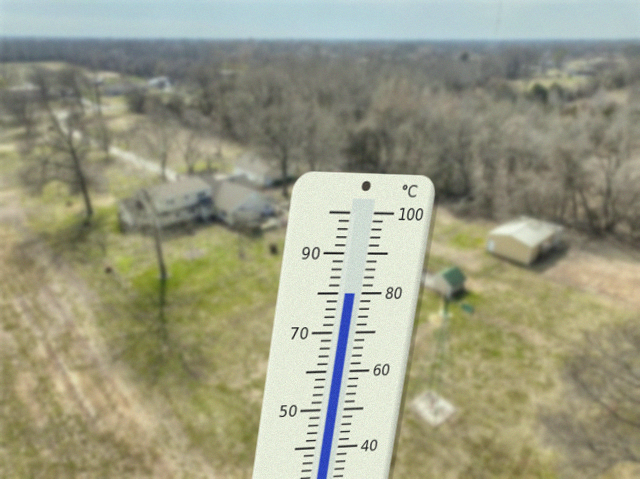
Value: 80 °C
